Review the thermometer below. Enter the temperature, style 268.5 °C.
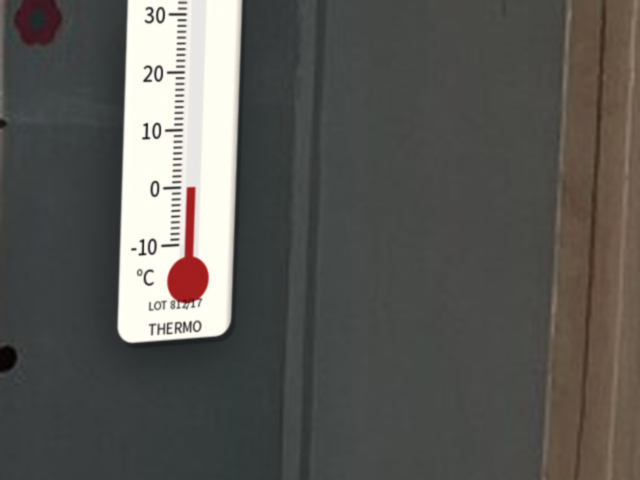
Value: 0 °C
